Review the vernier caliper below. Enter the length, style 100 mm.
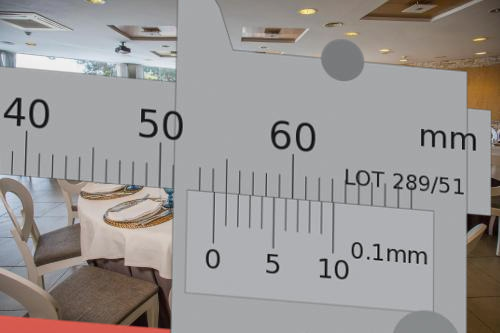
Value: 54.1 mm
